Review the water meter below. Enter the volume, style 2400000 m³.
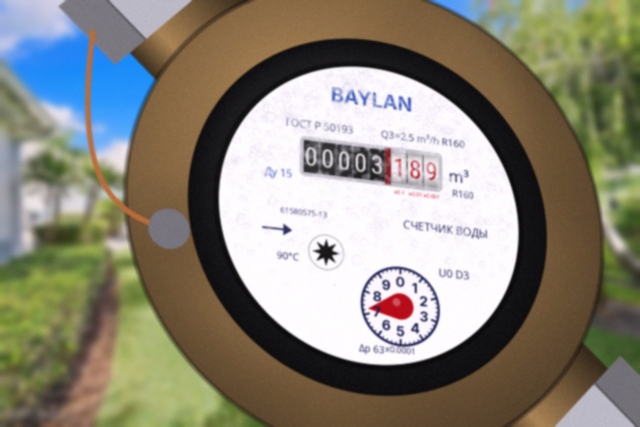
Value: 3.1897 m³
